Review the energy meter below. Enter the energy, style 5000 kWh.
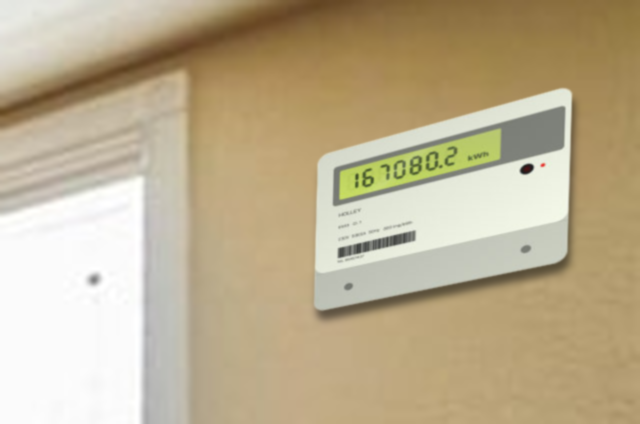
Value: 167080.2 kWh
